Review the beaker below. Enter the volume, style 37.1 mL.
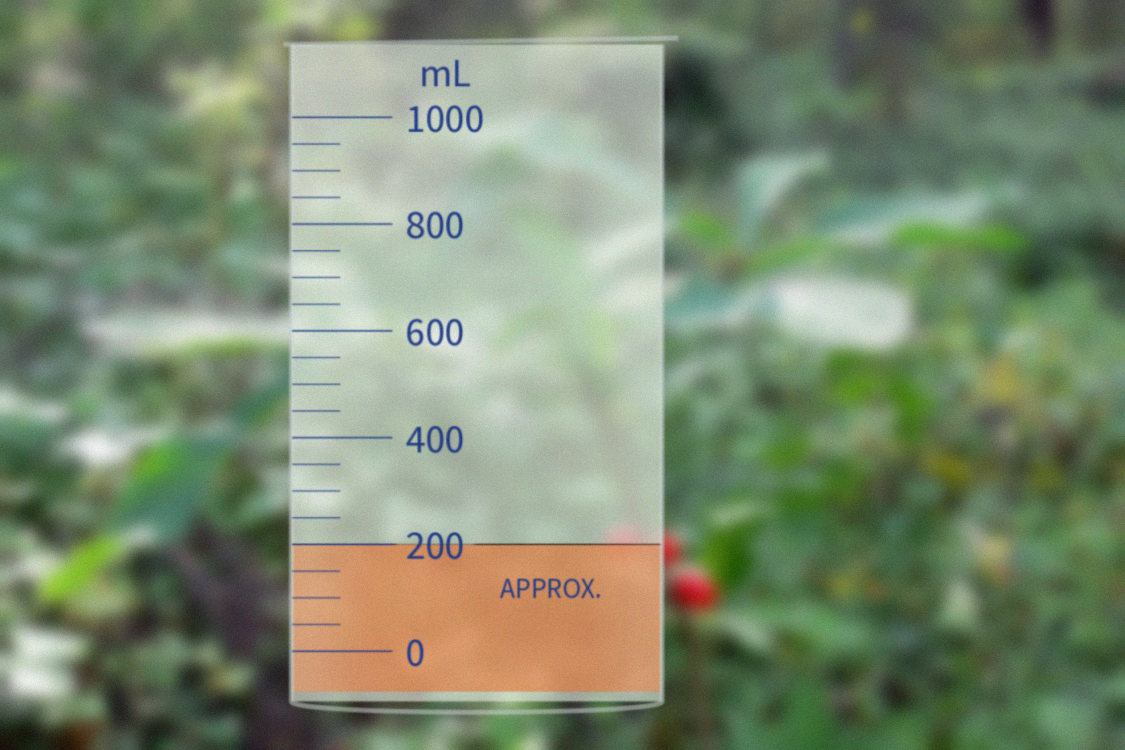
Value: 200 mL
